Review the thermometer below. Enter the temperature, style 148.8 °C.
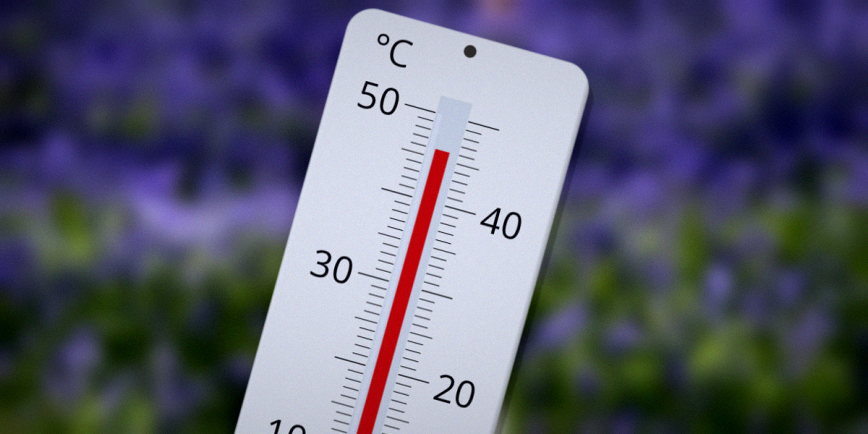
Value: 46 °C
